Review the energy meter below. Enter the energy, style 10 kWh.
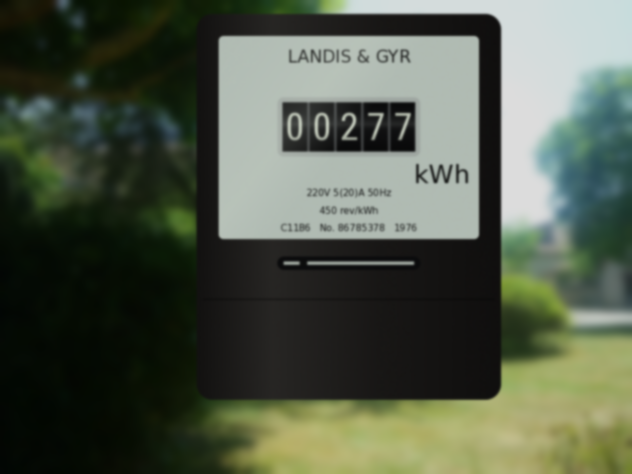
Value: 277 kWh
